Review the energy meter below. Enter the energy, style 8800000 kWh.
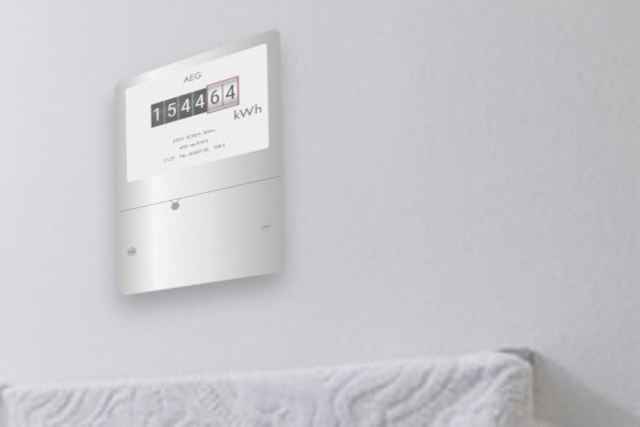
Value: 1544.64 kWh
